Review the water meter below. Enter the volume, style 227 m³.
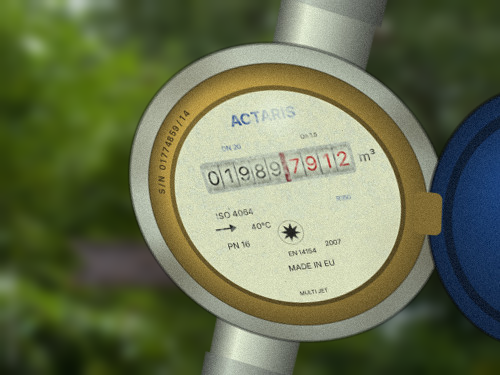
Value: 1989.7912 m³
